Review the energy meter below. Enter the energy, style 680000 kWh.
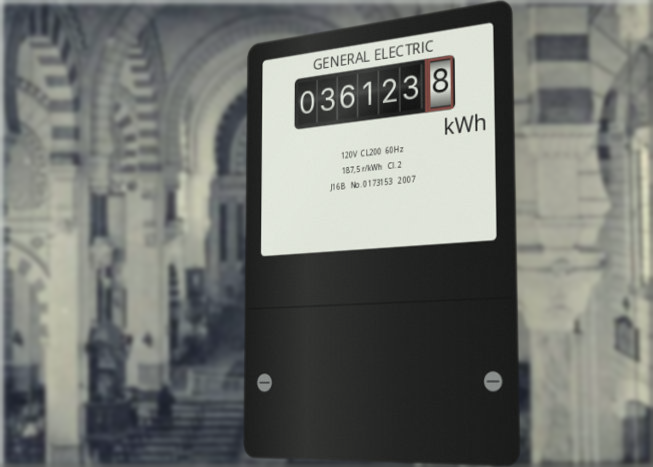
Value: 36123.8 kWh
